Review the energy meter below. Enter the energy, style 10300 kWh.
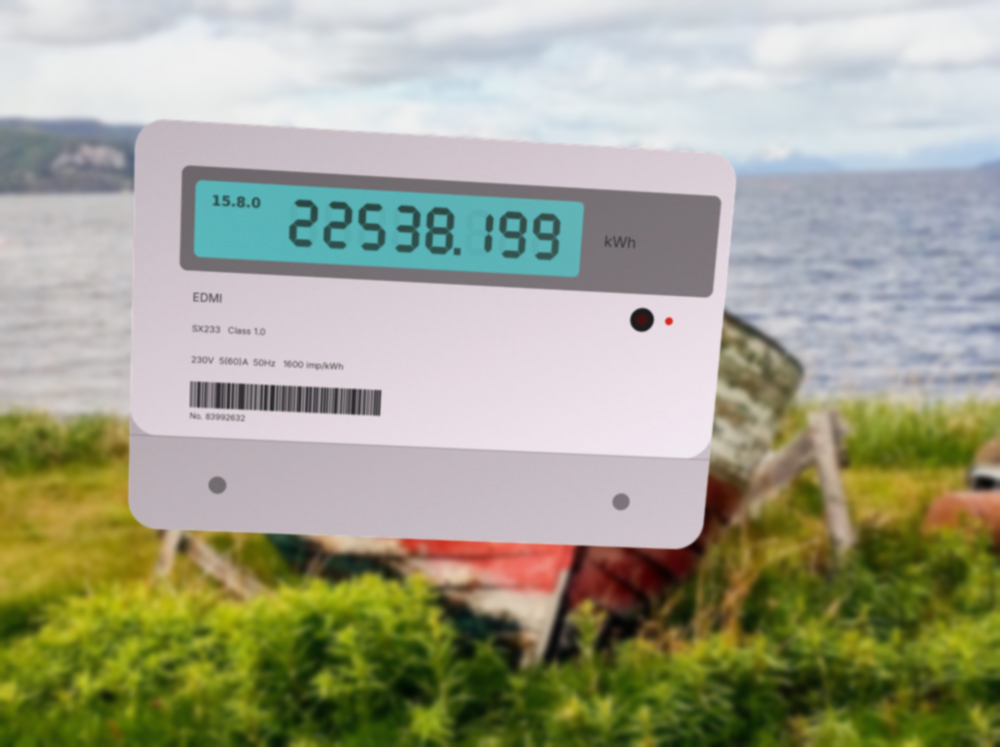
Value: 22538.199 kWh
